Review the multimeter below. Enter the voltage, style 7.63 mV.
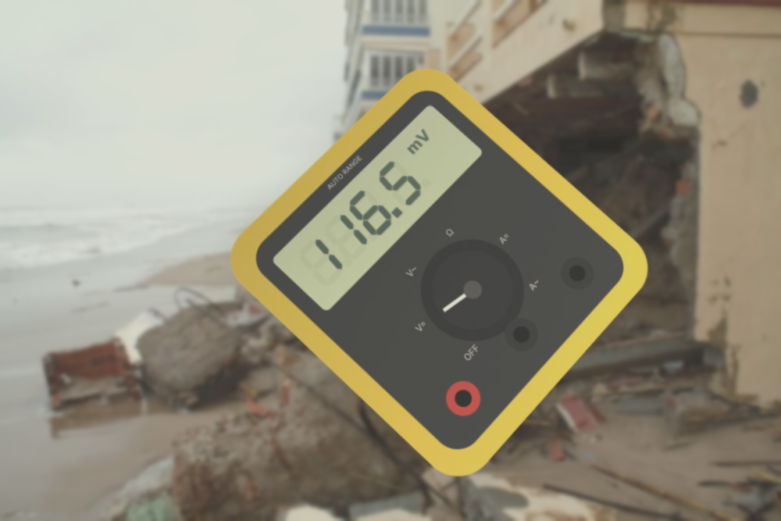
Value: 116.5 mV
